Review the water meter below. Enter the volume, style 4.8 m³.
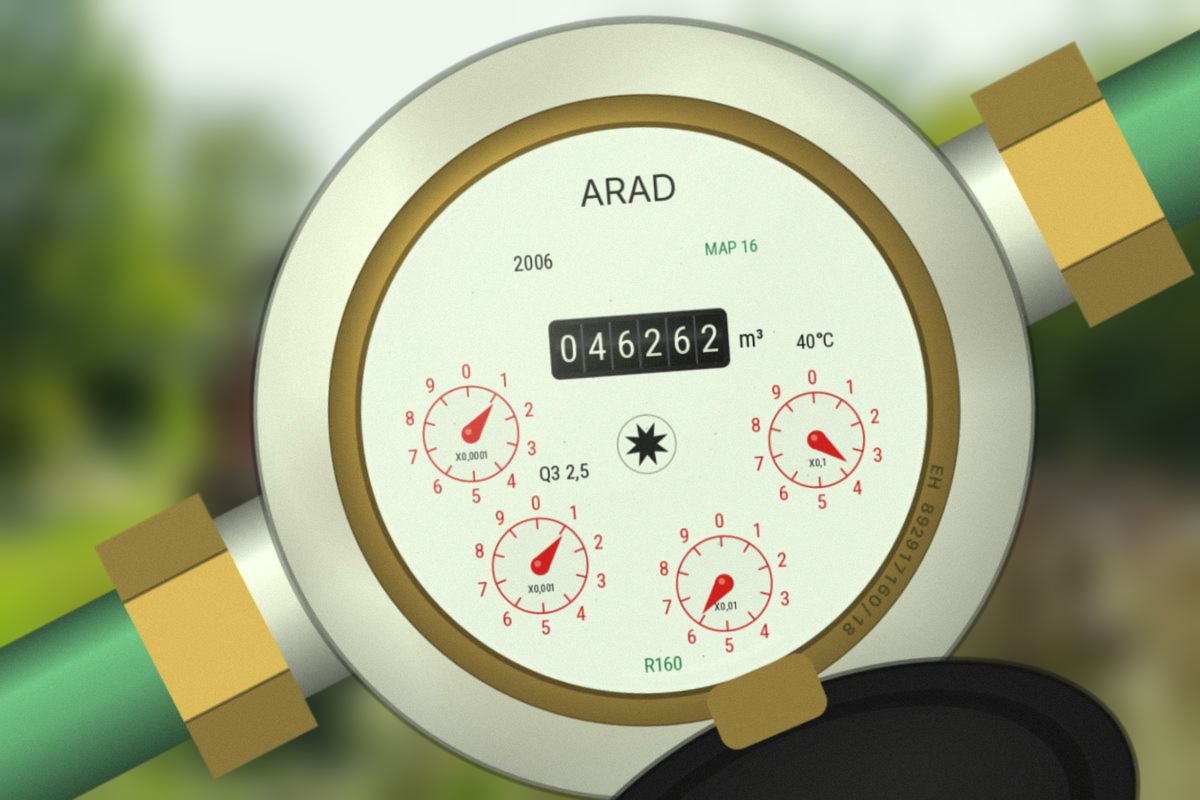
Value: 46262.3611 m³
